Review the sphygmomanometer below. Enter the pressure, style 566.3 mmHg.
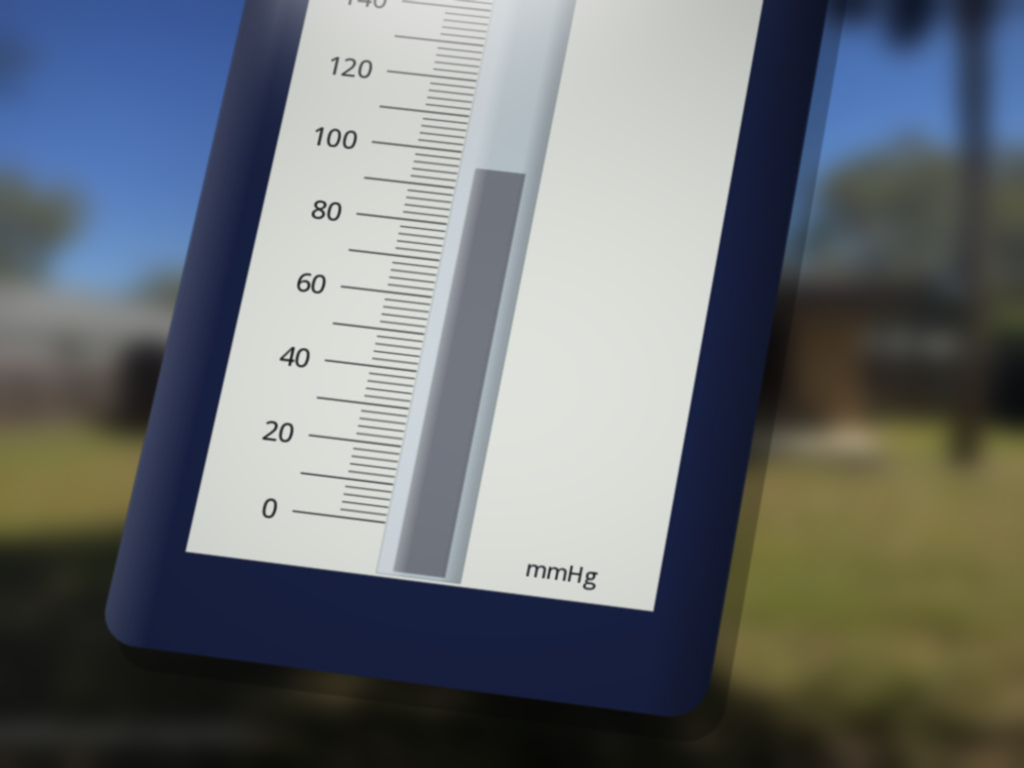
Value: 96 mmHg
